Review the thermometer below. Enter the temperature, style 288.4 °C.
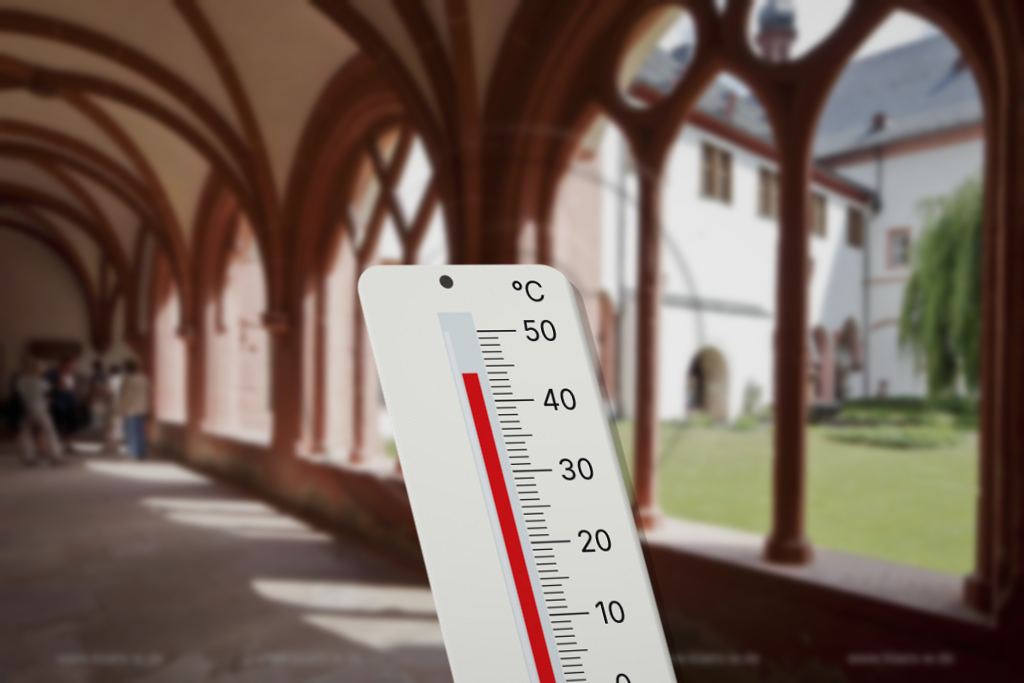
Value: 44 °C
